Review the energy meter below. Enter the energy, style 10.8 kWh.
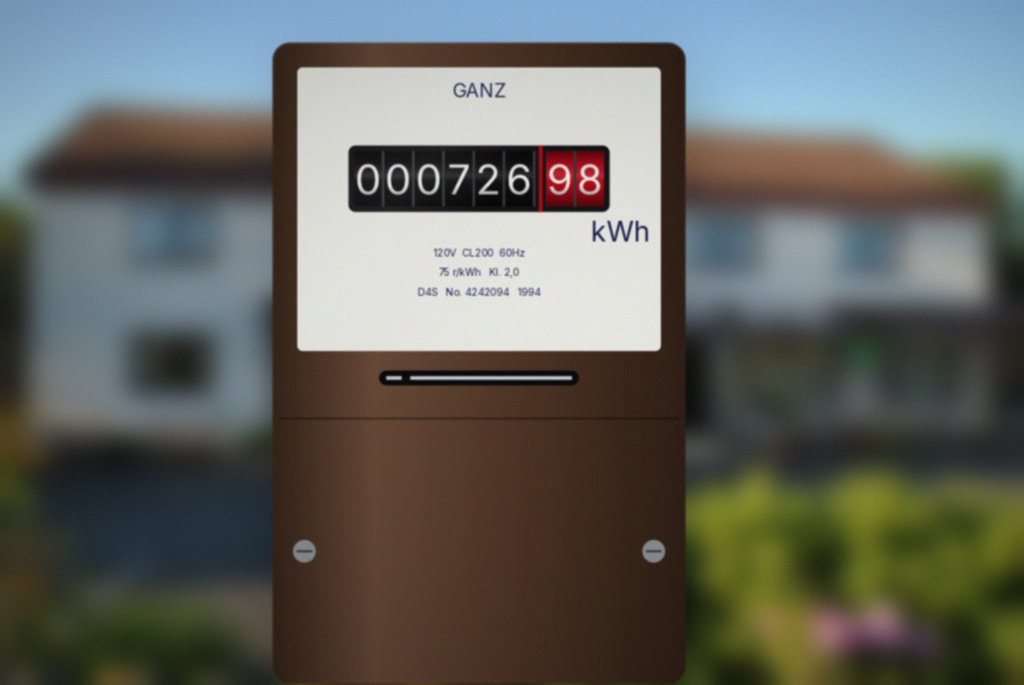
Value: 726.98 kWh
